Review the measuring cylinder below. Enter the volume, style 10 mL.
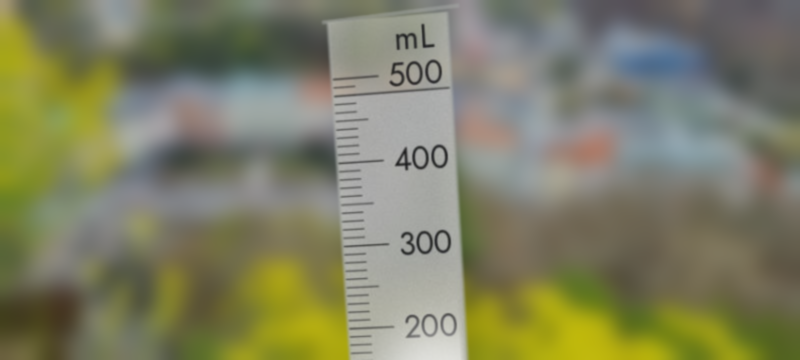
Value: 480 mL
